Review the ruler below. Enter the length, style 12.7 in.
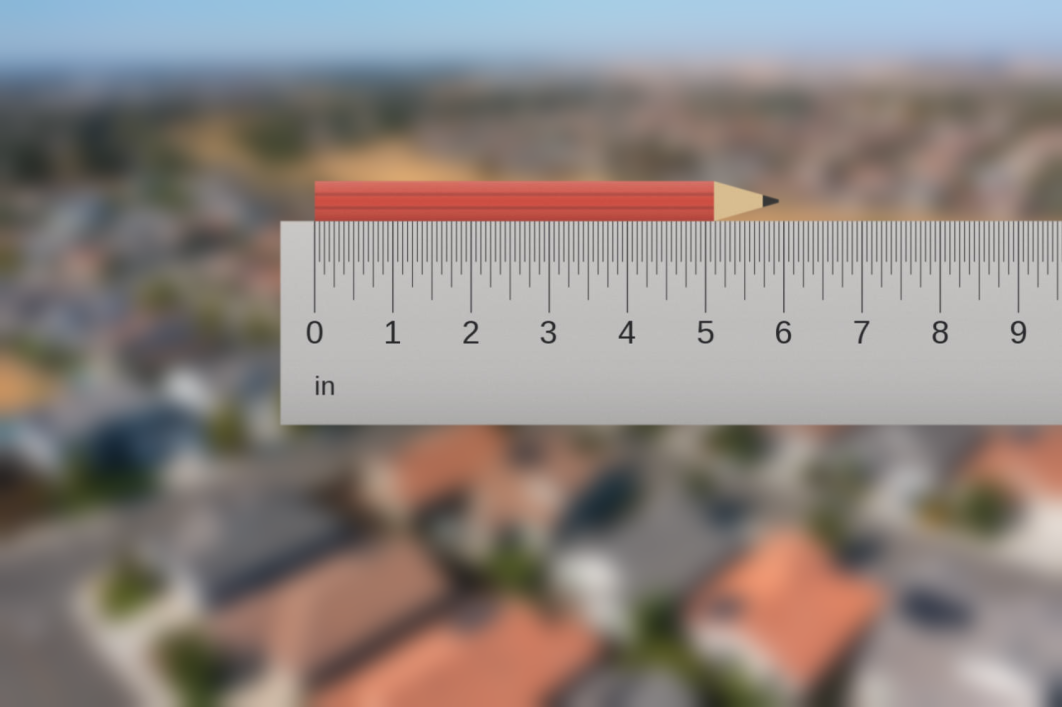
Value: 5.9375 in
